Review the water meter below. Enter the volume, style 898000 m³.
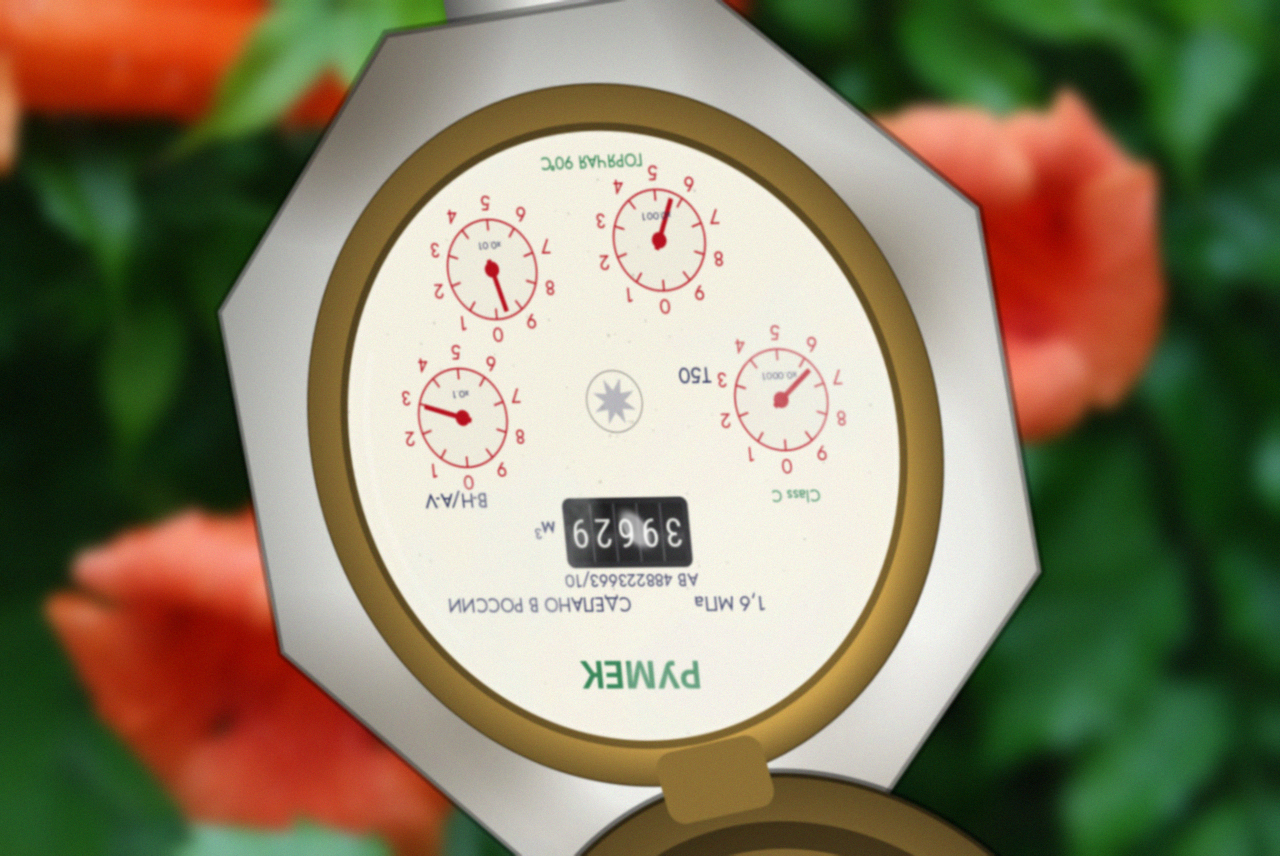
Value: 39629.2956 m³
